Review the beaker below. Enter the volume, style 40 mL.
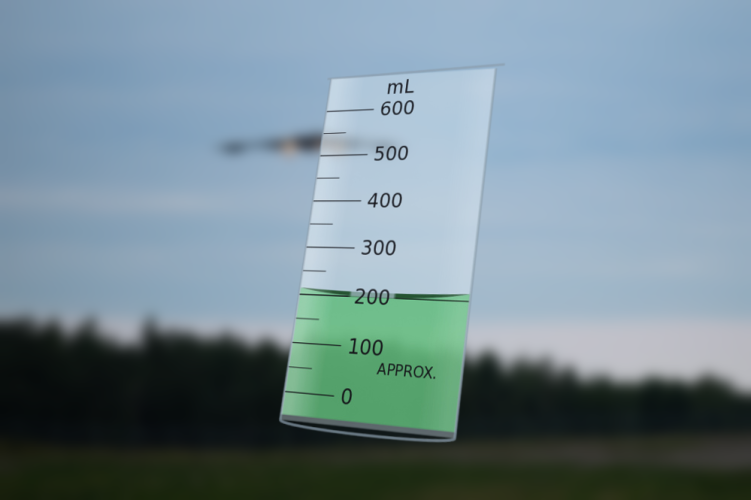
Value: 200 mL
